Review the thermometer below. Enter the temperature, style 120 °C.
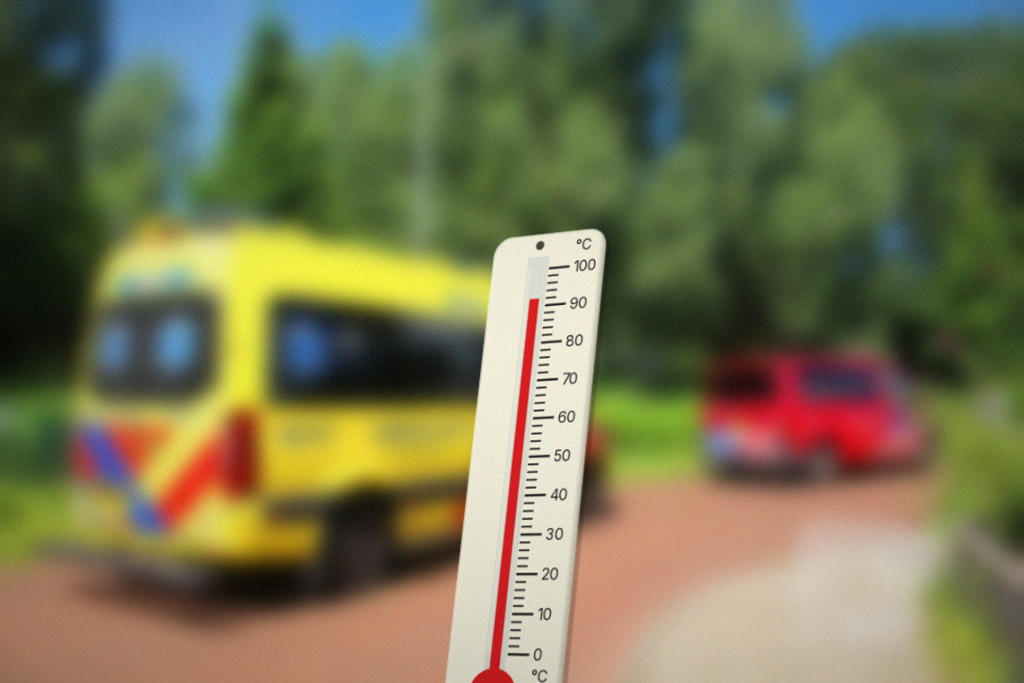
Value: 92 °C
